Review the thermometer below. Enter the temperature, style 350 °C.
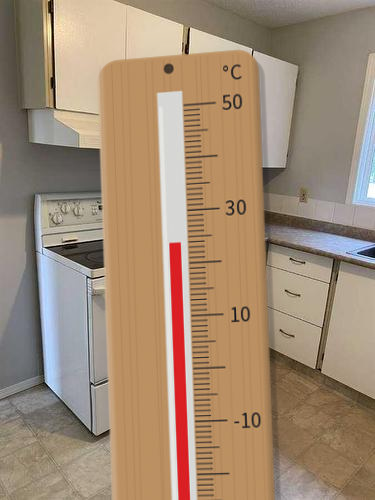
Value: 24 °C
